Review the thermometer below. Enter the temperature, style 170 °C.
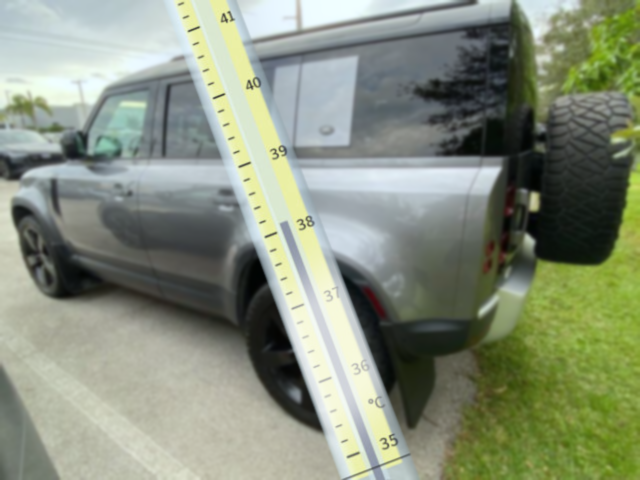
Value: 38.1 °C
